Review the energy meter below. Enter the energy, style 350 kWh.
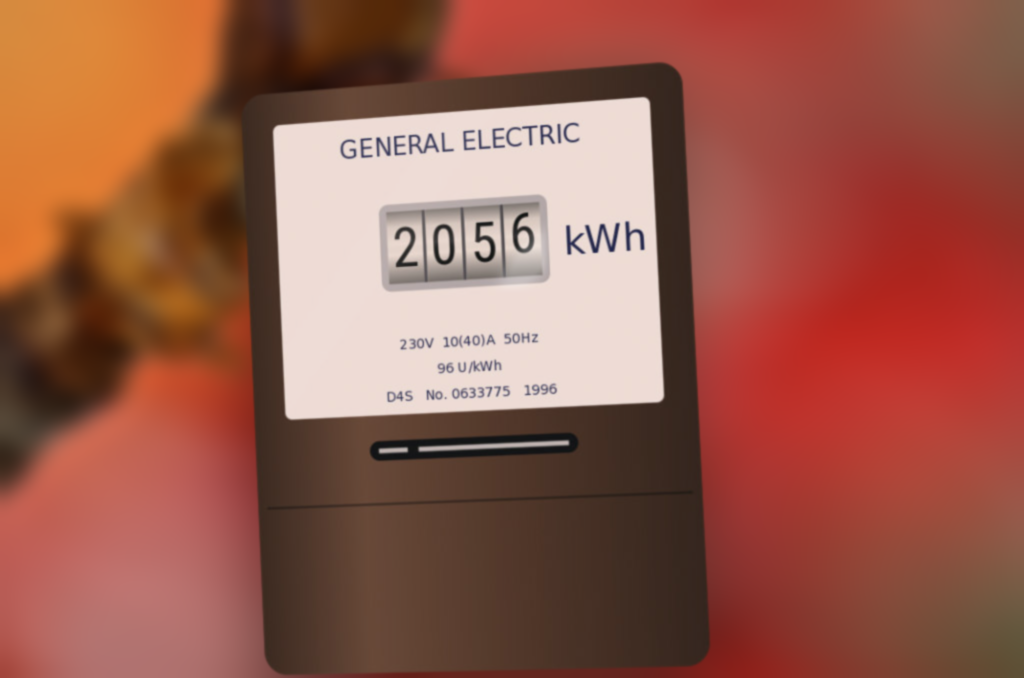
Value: 2056 kWh
